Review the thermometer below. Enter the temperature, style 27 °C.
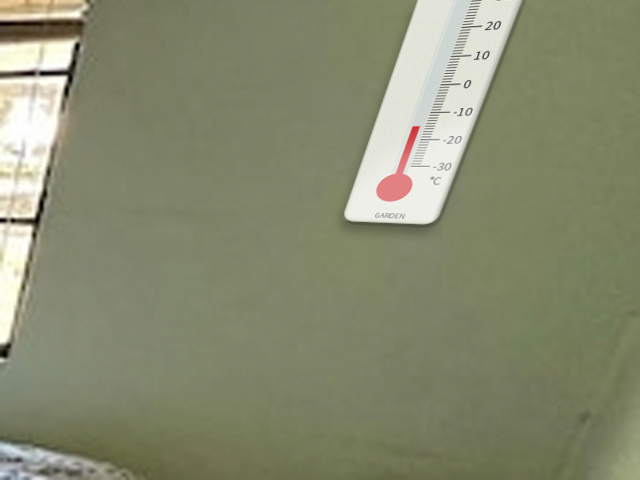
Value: -15 °C
